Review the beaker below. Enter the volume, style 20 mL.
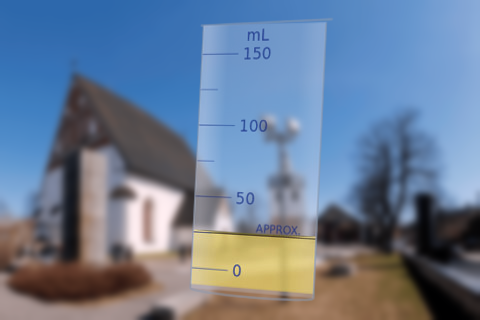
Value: 25 mL
